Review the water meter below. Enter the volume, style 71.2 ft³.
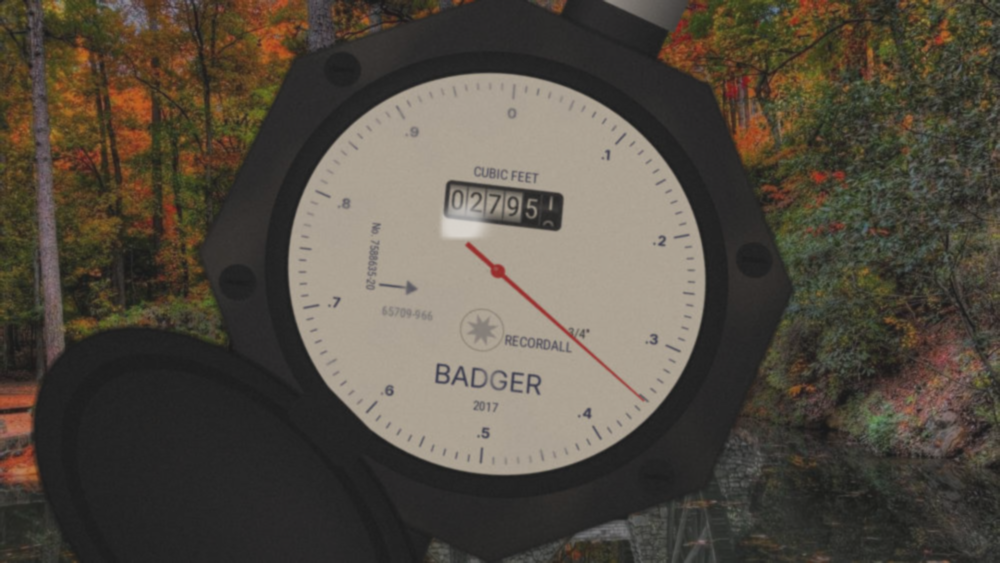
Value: 27951.35 ft³
